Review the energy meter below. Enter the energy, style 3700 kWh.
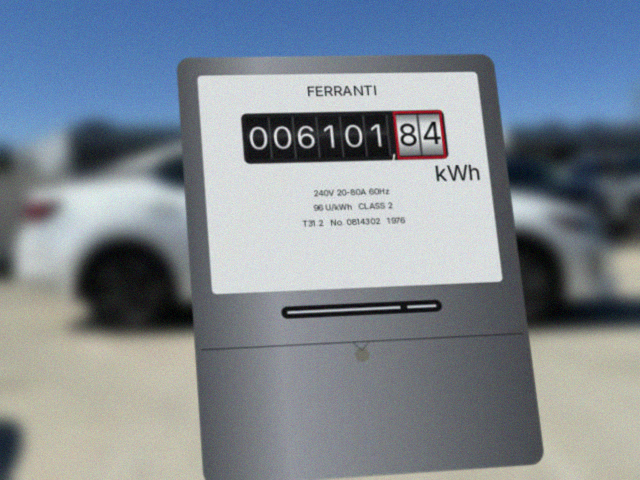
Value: 6101.84 kWh
